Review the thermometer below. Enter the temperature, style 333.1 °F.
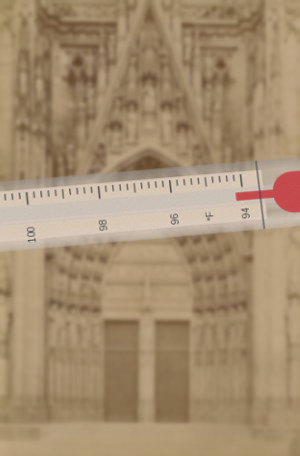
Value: 94.2 °F
